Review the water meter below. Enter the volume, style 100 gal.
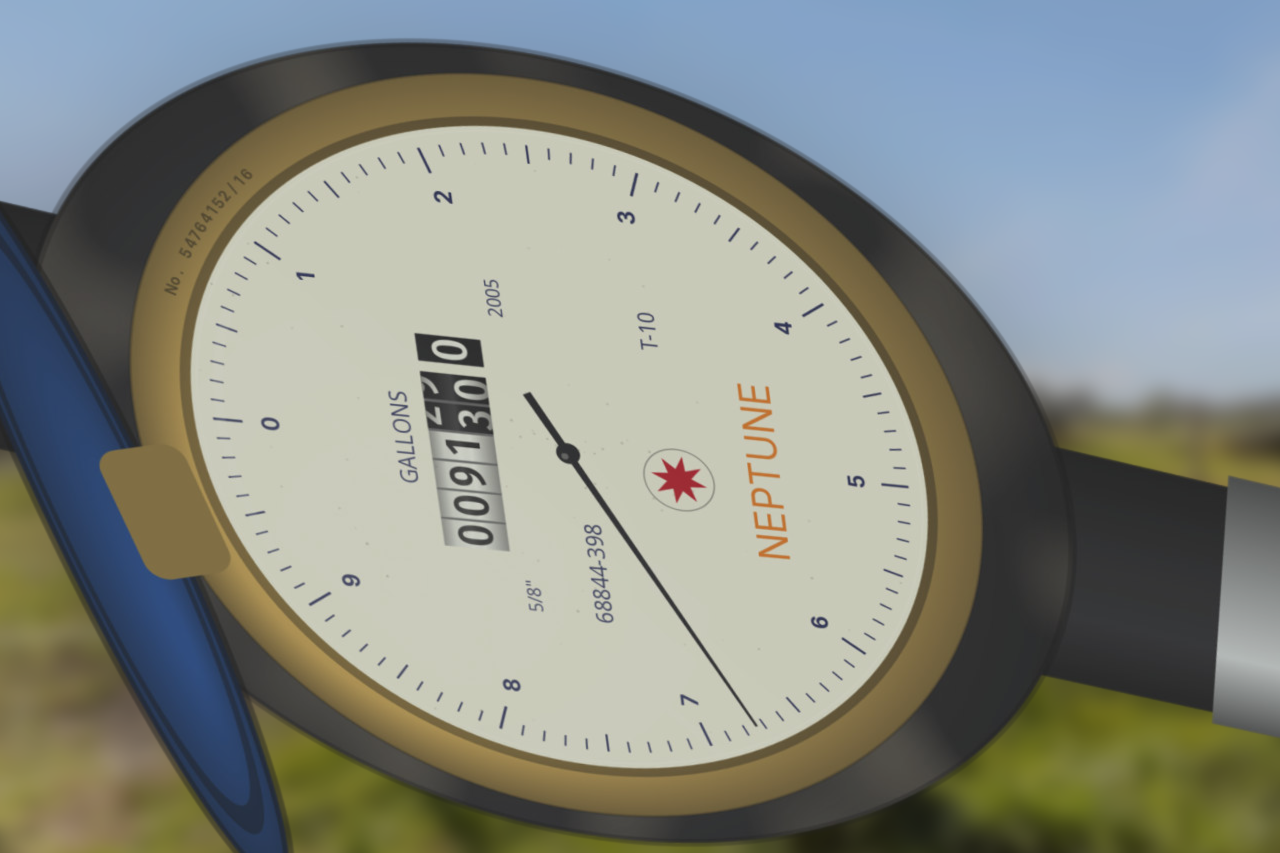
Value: 91296.7 gal
